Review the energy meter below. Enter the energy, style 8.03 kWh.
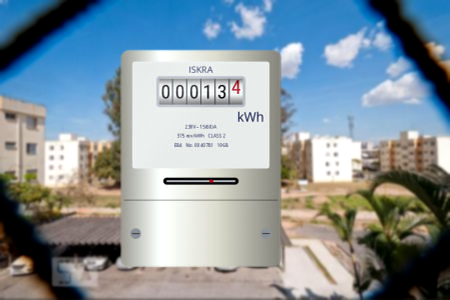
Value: 13.4 kWh
